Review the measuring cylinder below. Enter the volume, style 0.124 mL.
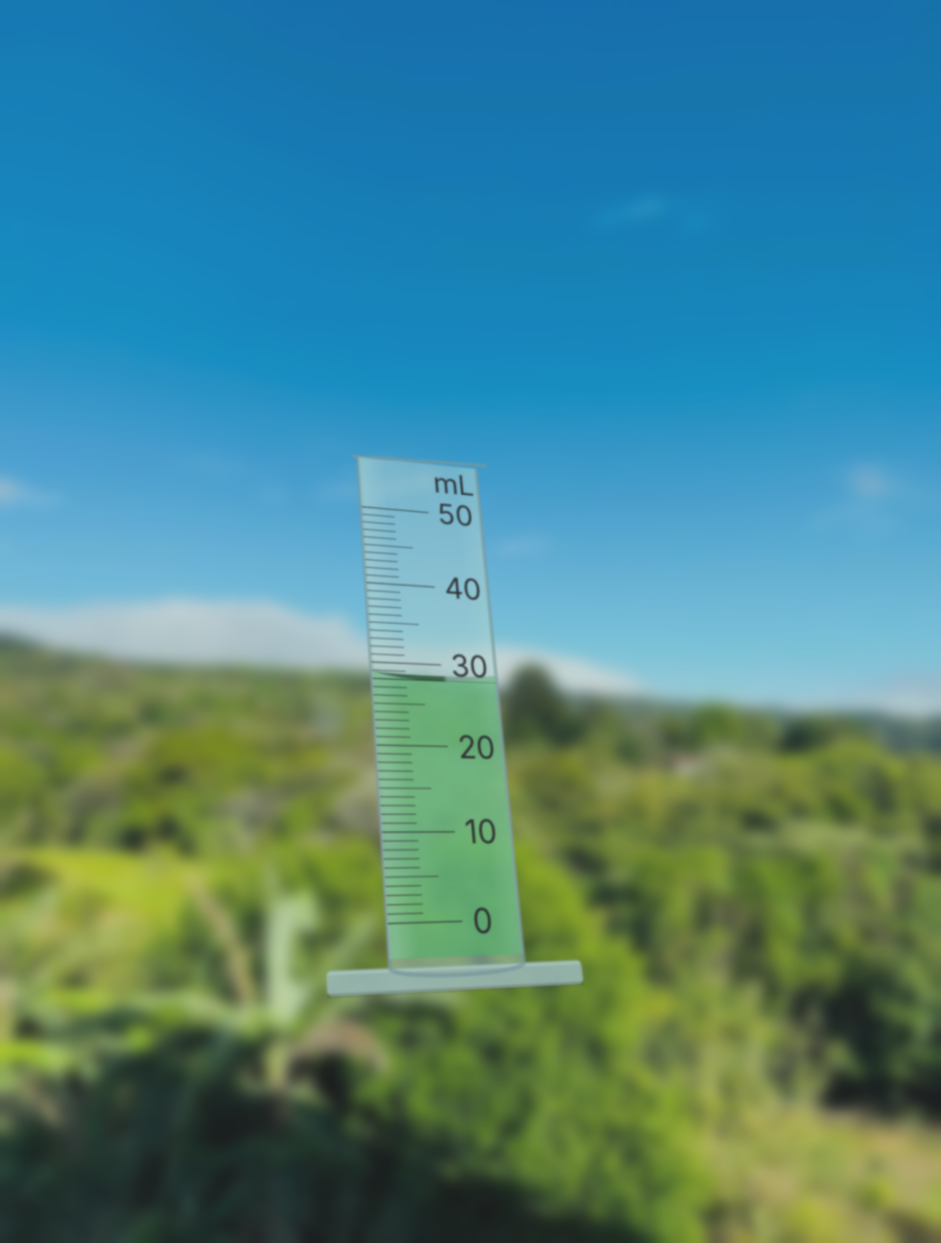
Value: 28 mL
